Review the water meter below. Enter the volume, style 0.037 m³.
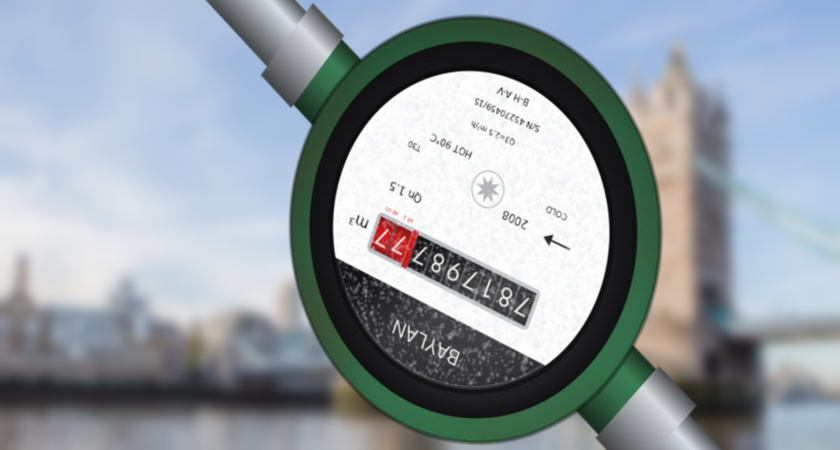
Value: 7817987.77 m³
